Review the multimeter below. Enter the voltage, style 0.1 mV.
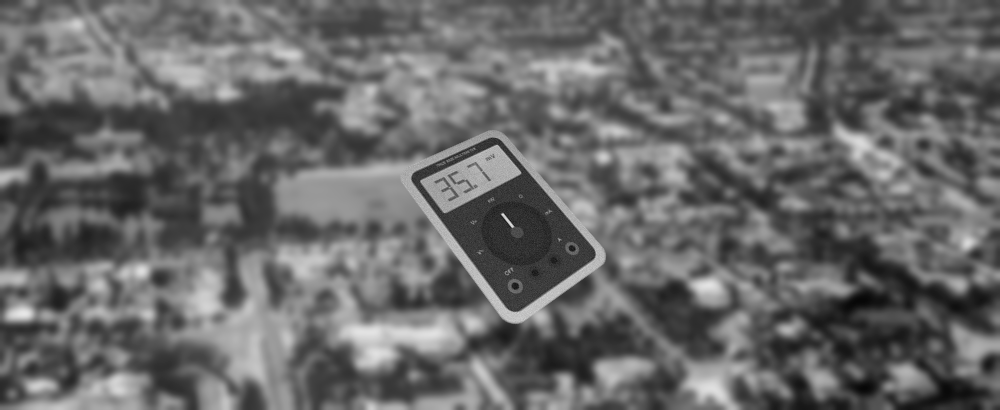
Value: 35.7 mV
